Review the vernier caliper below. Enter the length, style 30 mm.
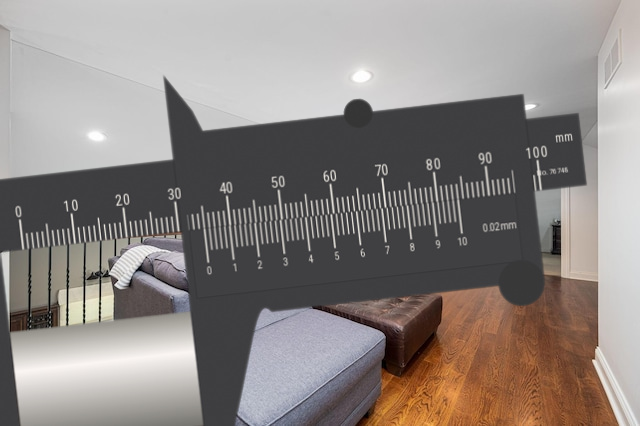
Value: 35.0 mm
